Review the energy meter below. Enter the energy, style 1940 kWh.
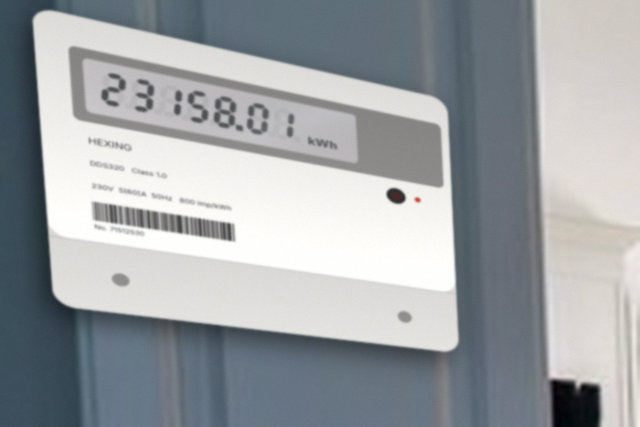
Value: 23158.01 kWh
